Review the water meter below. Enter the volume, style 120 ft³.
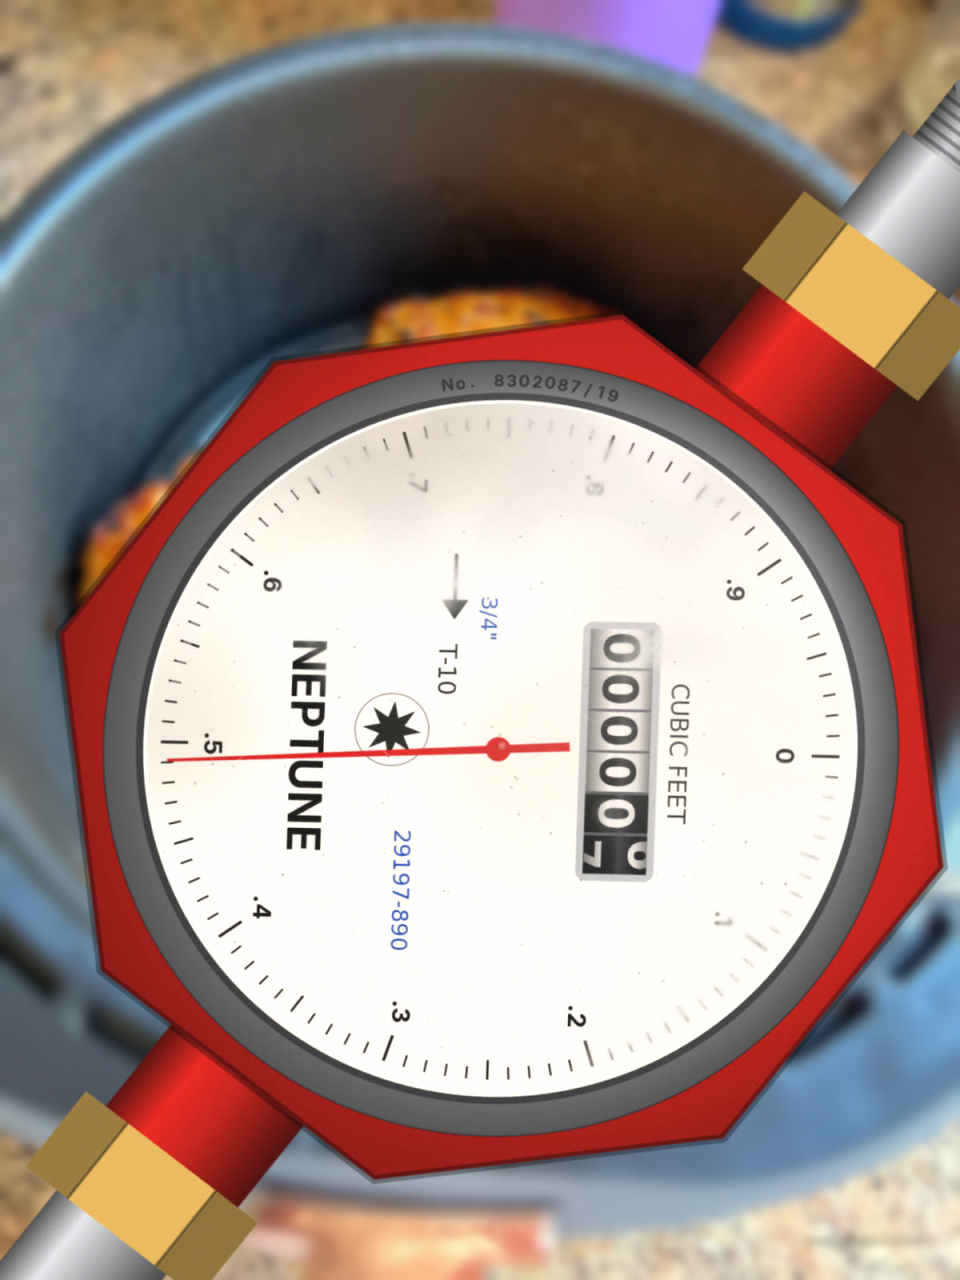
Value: 6.49 ft³
